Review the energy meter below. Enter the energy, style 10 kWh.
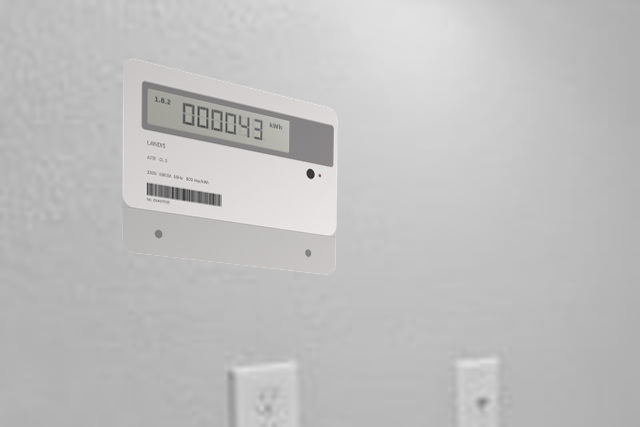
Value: 43 kWh
